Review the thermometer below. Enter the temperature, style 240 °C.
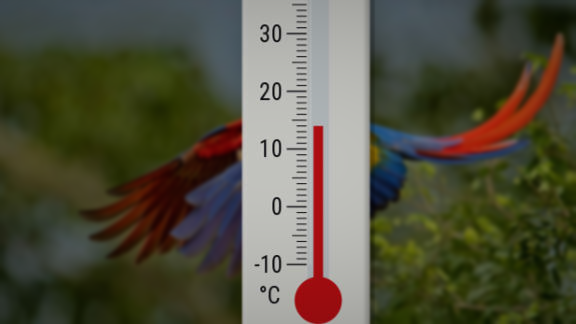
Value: 14 °C
